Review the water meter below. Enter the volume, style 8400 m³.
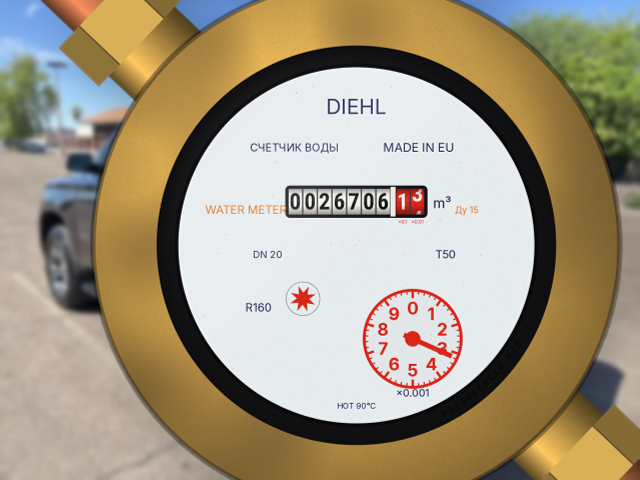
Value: 26706.133 m³
